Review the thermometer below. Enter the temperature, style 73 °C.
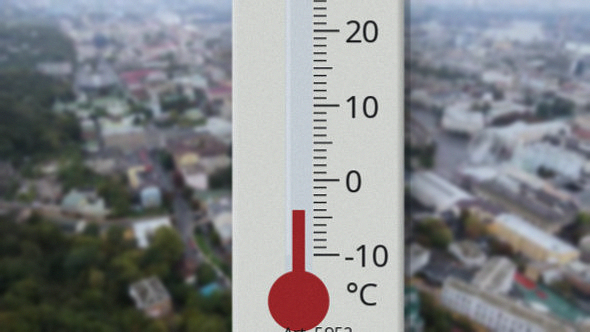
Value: -4 °C
